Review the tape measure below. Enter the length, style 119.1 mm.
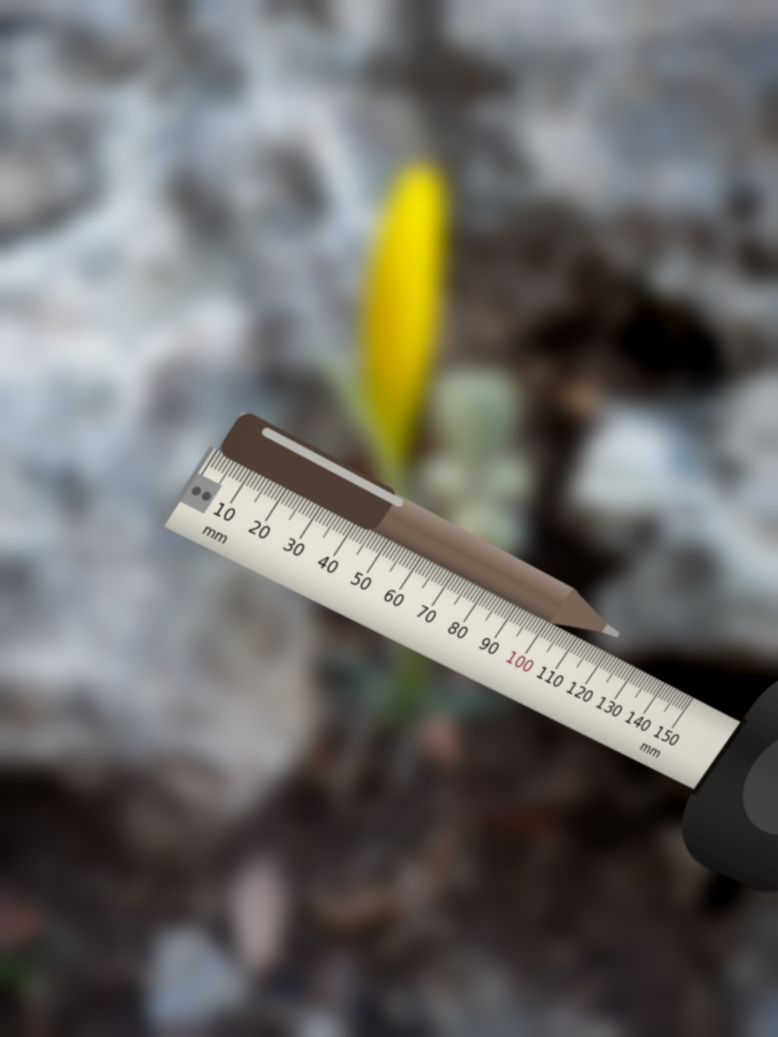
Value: 120 mm
